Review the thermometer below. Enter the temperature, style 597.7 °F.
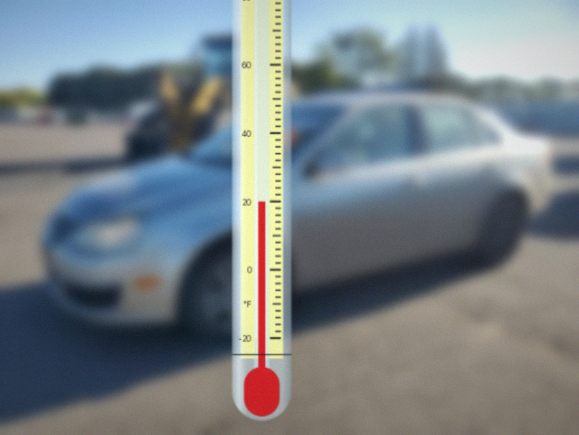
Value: 20 °F
